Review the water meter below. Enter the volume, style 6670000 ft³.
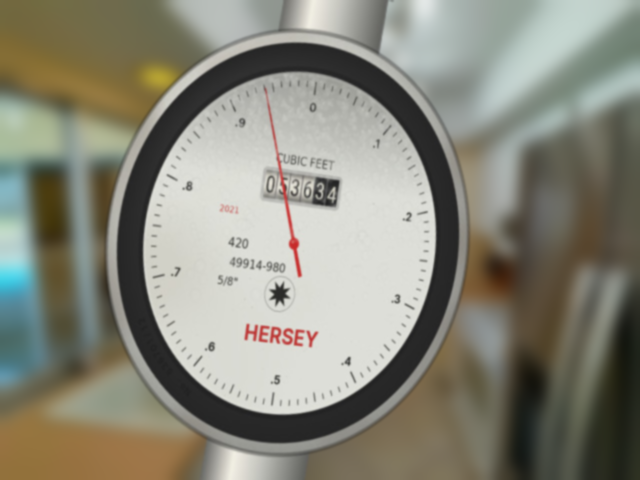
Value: 53633.94 ft³
